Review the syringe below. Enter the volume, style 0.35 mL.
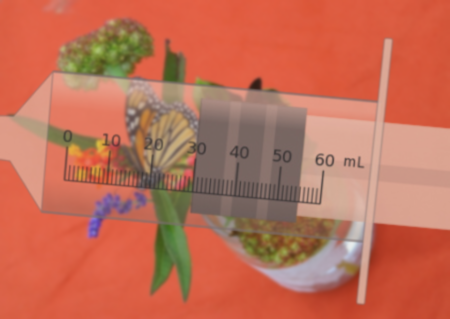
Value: 30 mL
